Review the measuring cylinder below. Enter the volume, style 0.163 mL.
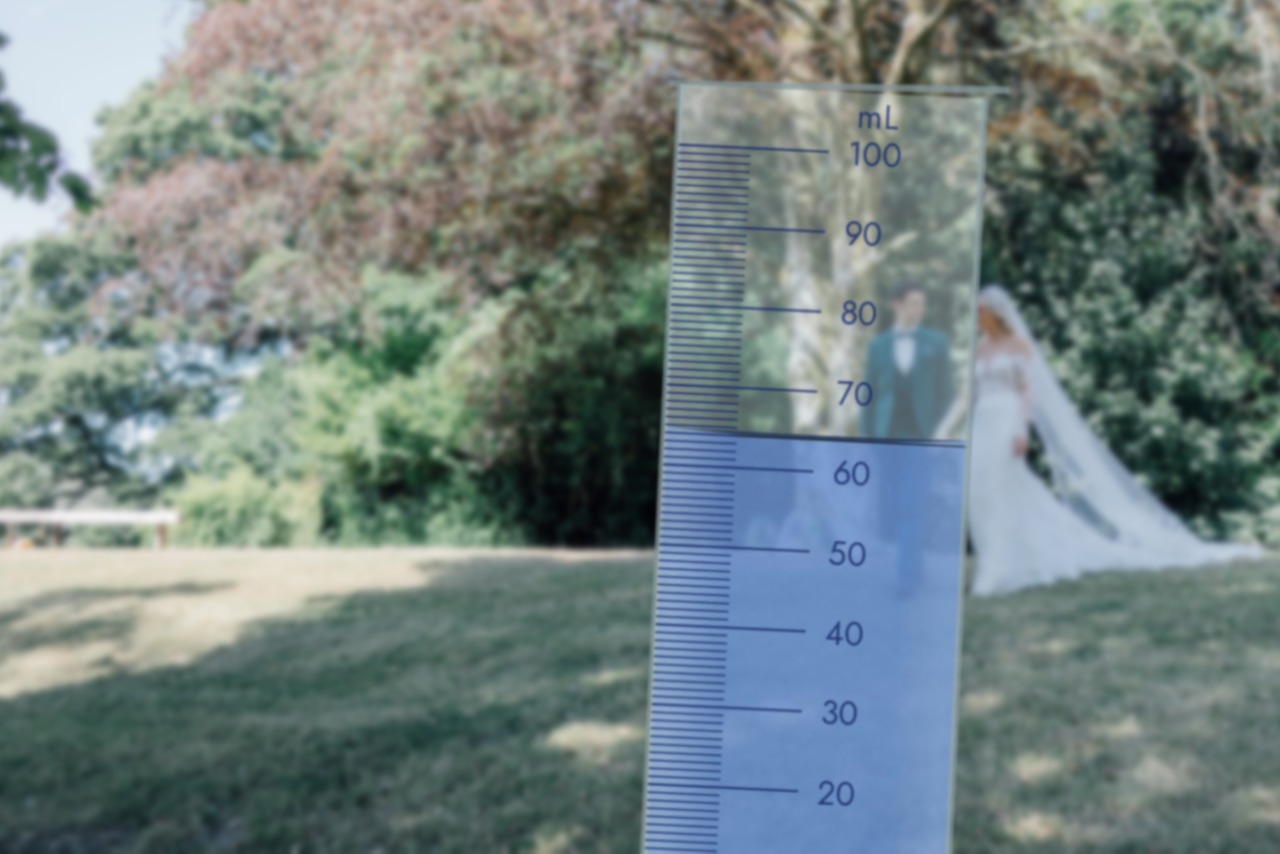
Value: 64 mL
